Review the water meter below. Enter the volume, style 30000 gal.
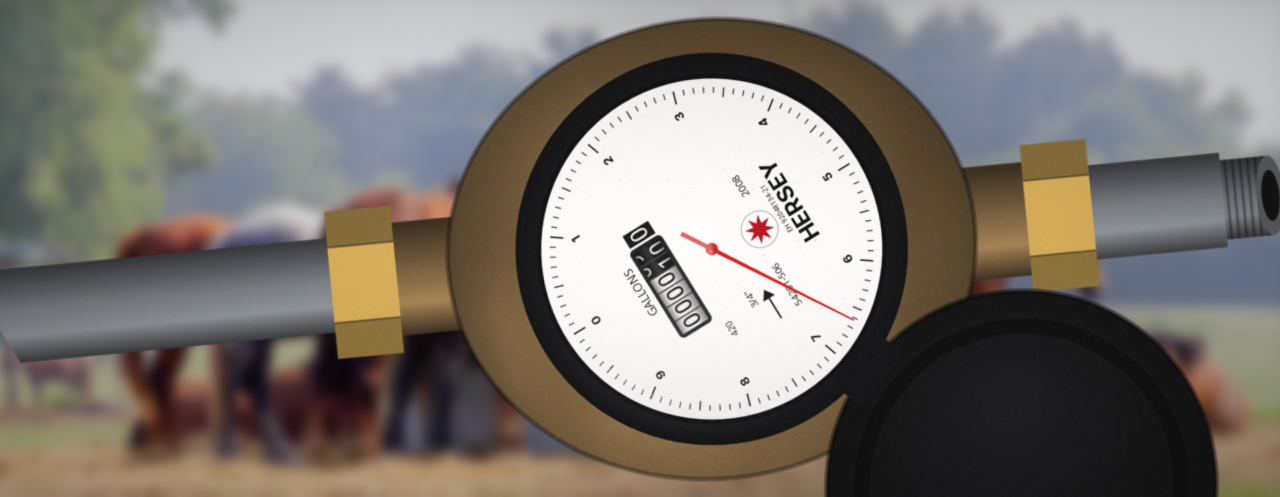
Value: 96.6 gal
